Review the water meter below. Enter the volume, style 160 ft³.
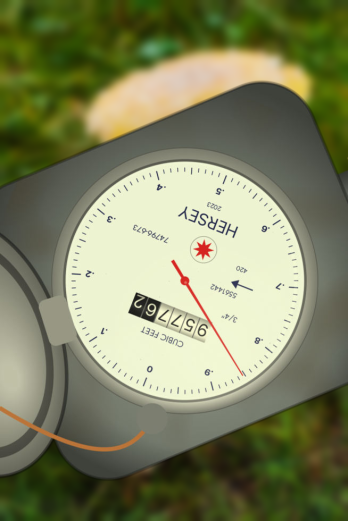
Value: 957761.85 ft³
